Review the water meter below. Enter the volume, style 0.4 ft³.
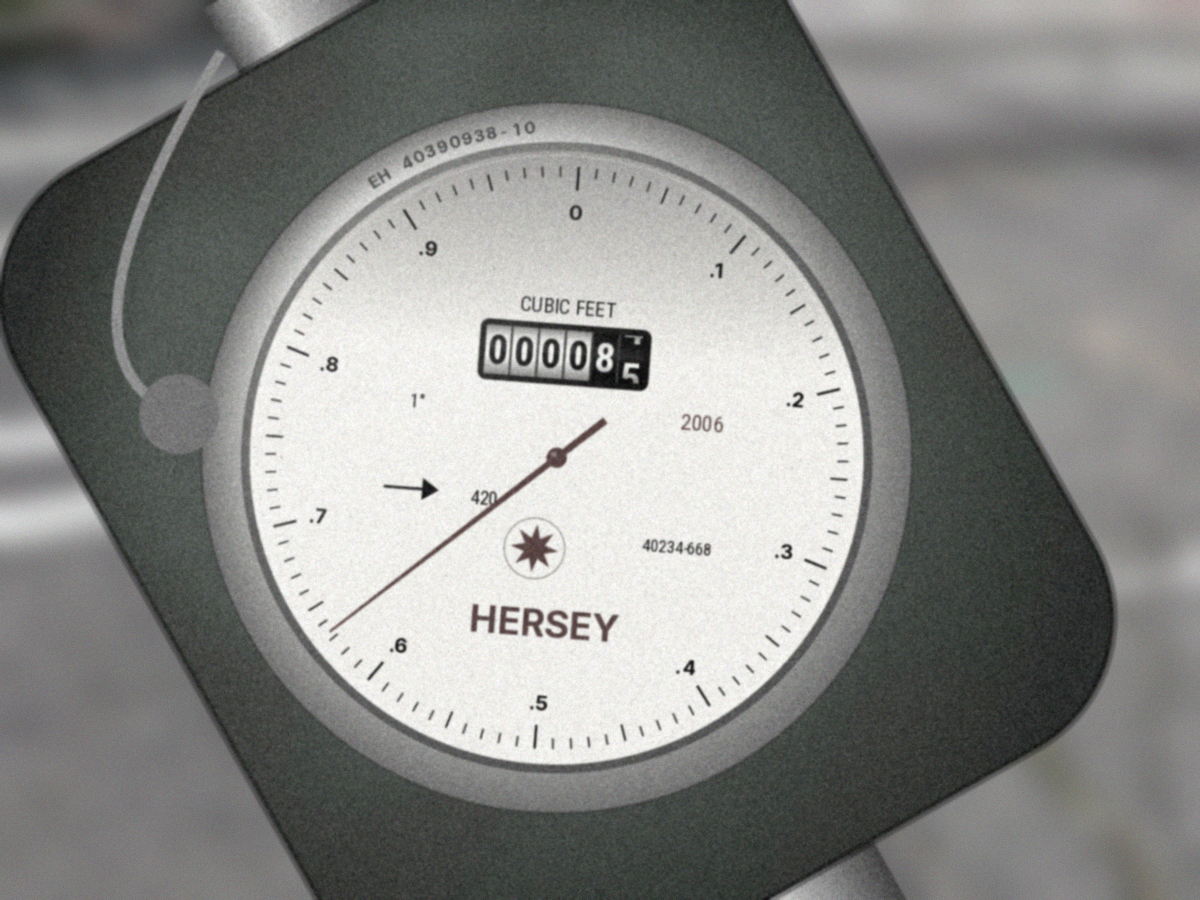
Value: 84.63 ft³
